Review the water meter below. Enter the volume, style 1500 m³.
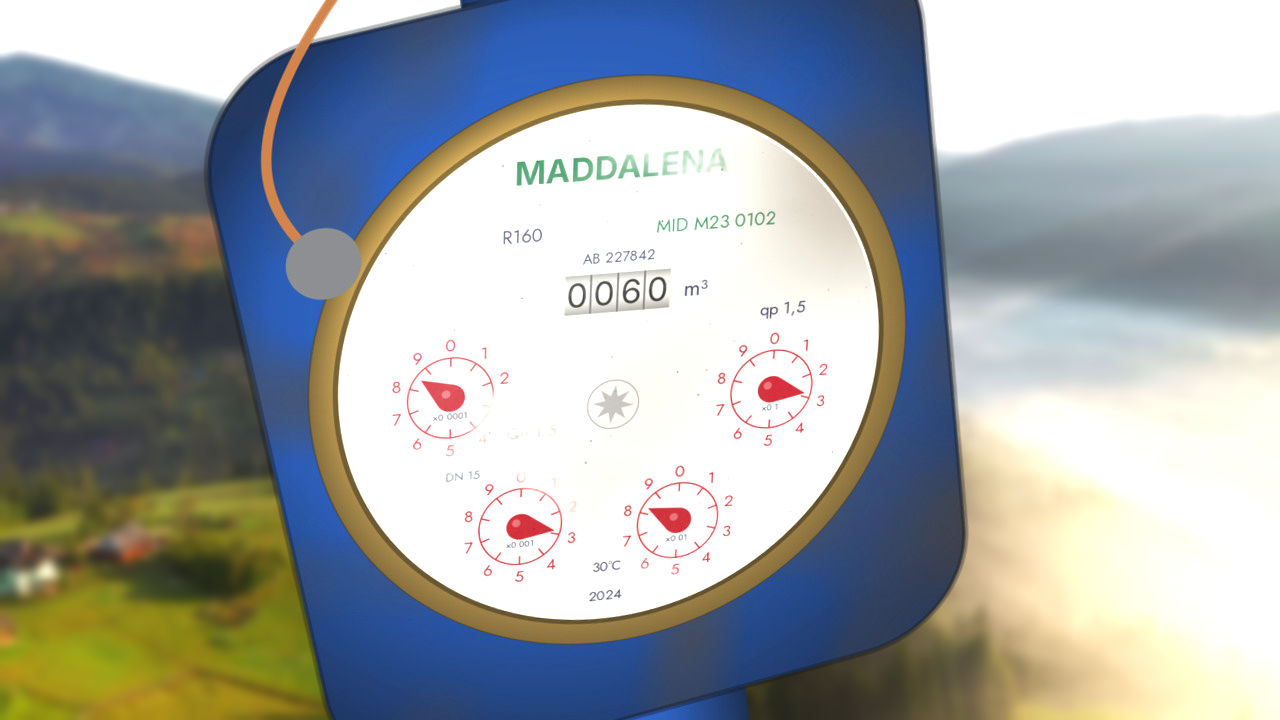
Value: 60.2828 m³
